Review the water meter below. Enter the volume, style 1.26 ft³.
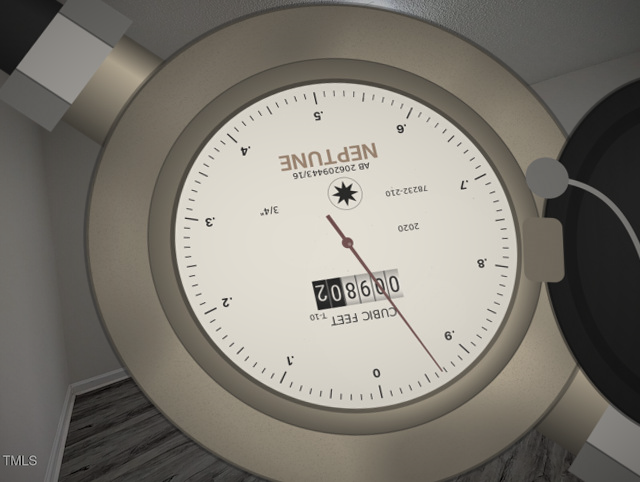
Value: 9801.93 ft³
